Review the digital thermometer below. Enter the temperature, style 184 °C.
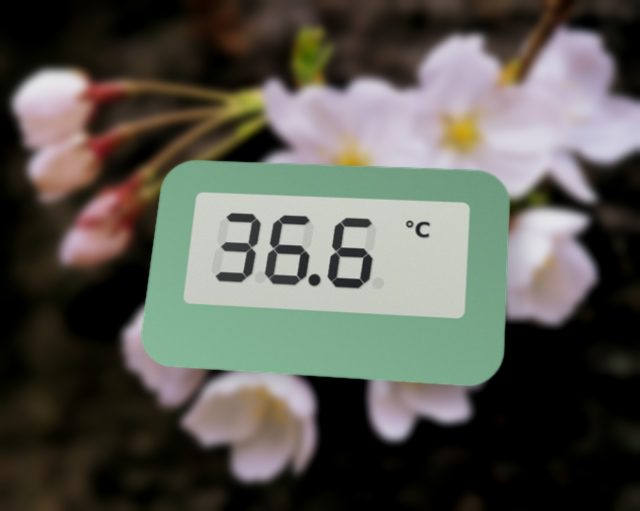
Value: 36.6 °C
